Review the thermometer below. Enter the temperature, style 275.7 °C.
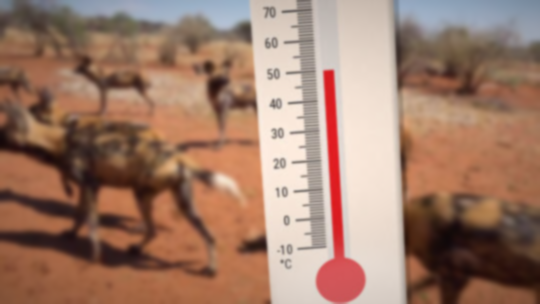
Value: 50 °C
